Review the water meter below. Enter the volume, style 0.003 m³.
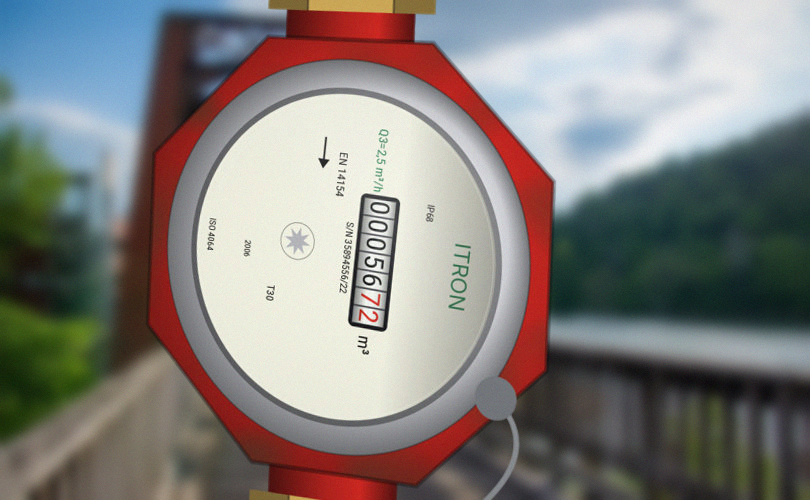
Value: 56.72 m³
